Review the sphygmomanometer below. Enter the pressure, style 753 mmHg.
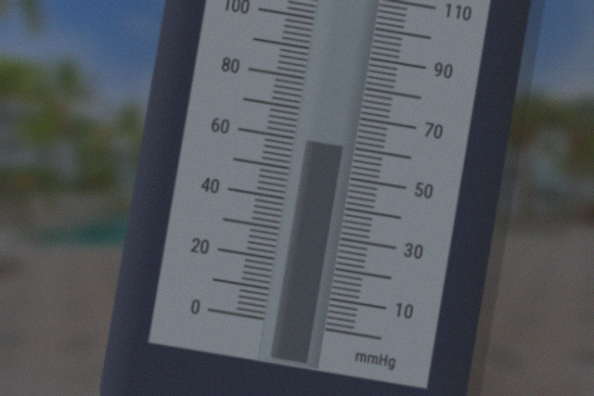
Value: 60 mmHg
